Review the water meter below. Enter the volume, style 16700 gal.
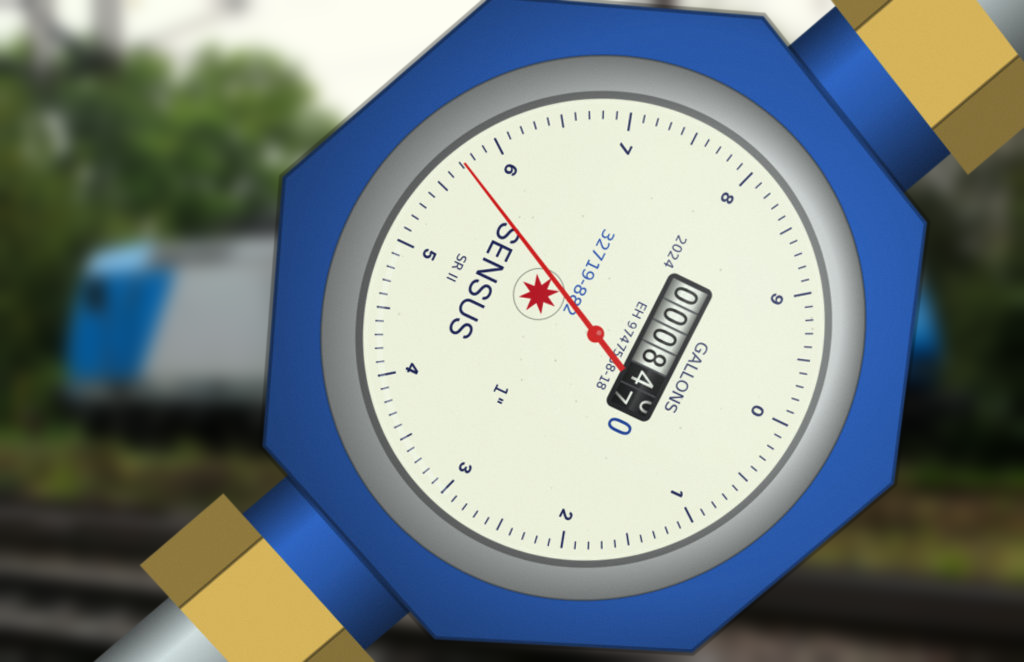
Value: 8465.7 gal
